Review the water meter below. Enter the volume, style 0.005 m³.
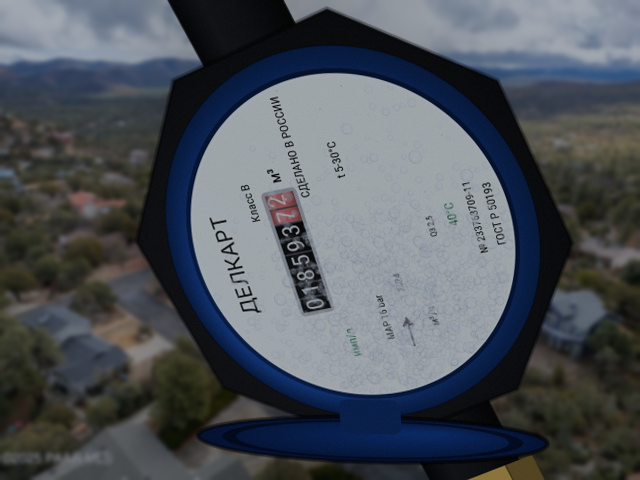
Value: 18593.72 m³
